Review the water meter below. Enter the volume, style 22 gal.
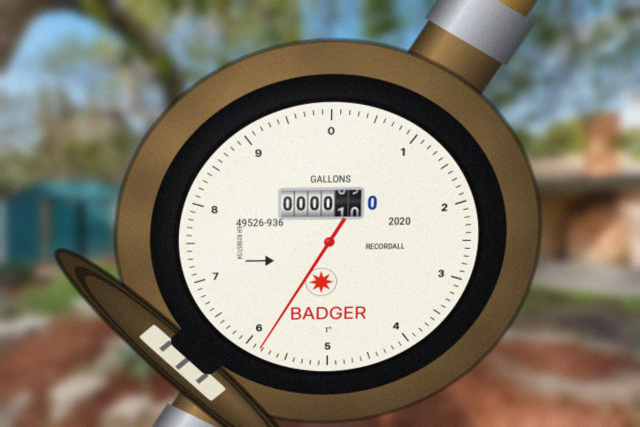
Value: 95.8 gal
